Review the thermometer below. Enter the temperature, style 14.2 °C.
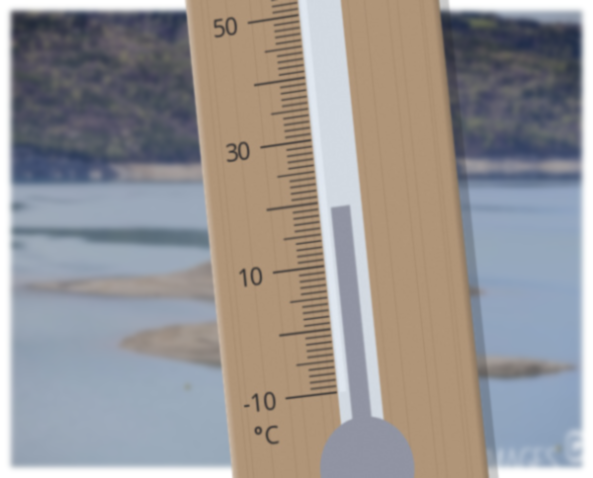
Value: 19 °C
